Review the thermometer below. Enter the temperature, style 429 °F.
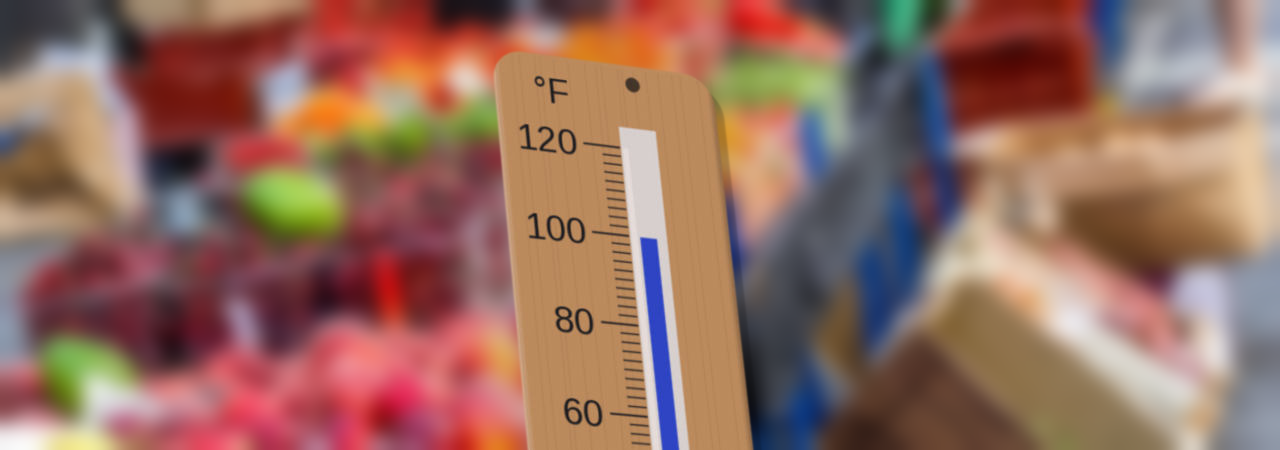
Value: 100 °F
